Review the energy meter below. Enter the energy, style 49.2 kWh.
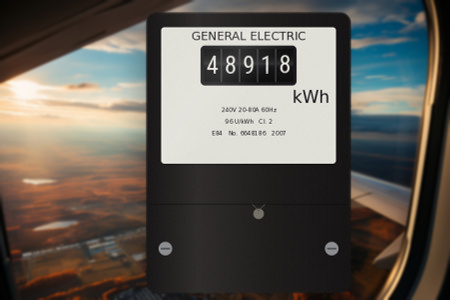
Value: 48918 kWh
